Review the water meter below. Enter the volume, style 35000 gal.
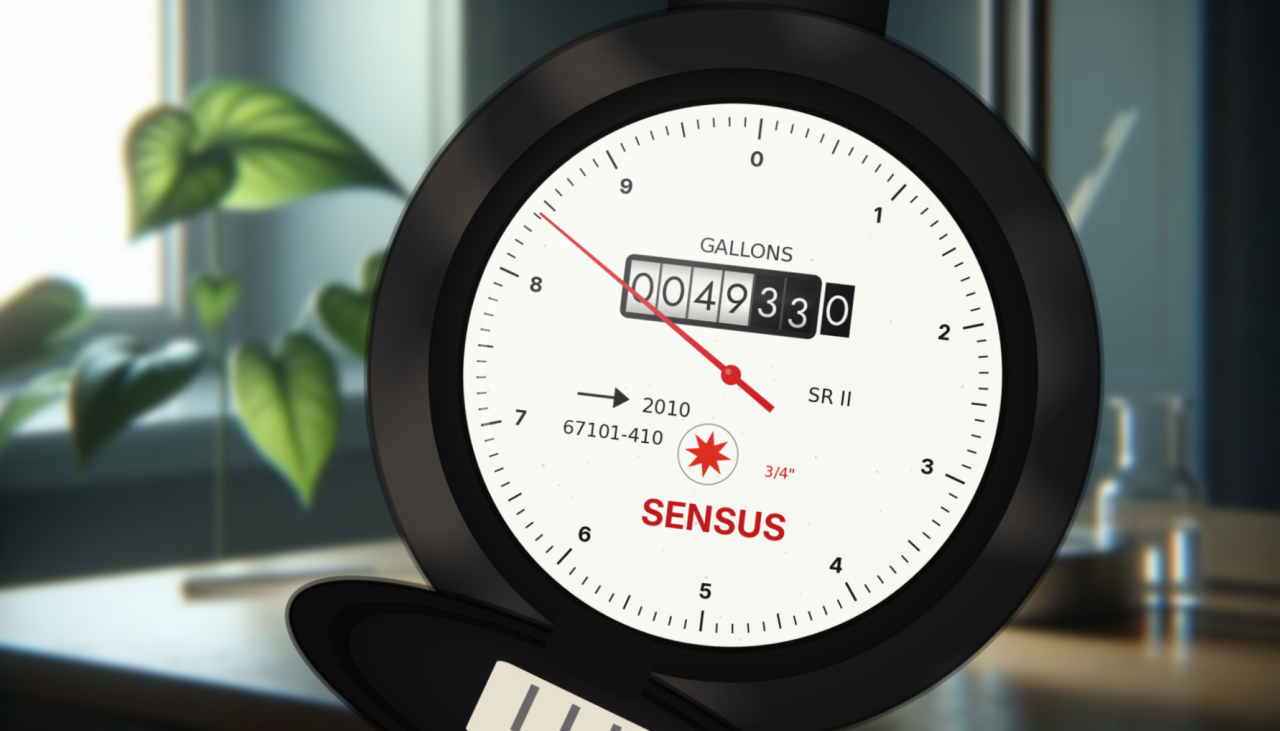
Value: 49328.4 gal
